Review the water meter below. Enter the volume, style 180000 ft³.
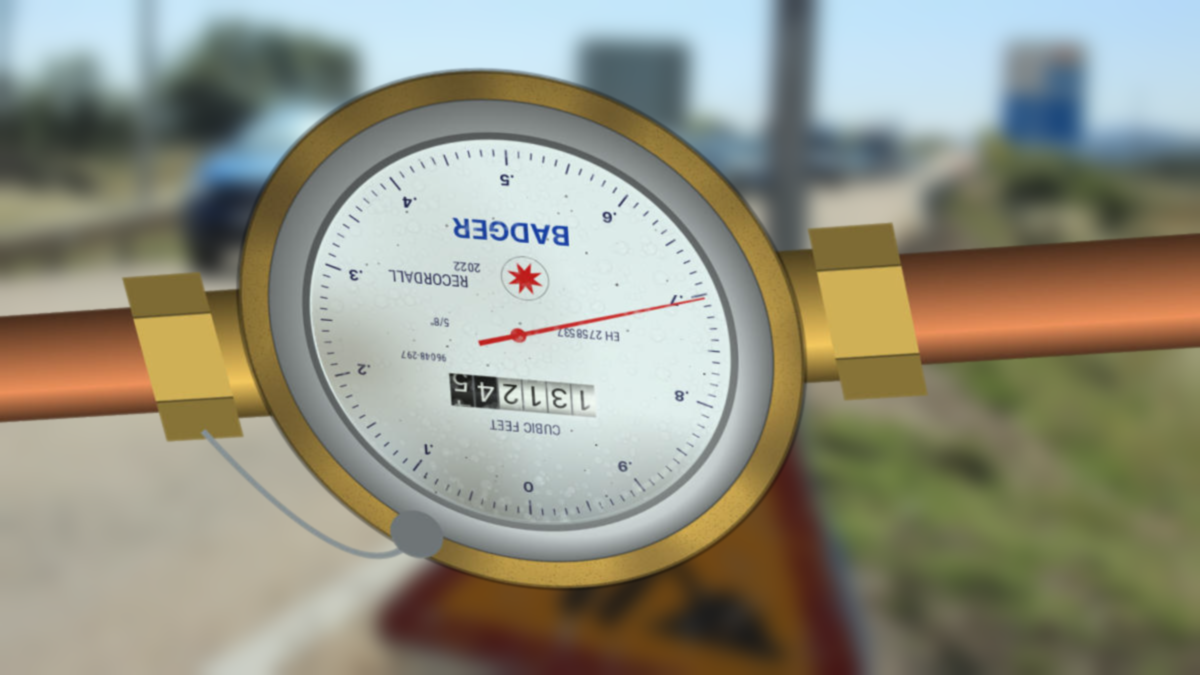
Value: 131244.70 ft³
